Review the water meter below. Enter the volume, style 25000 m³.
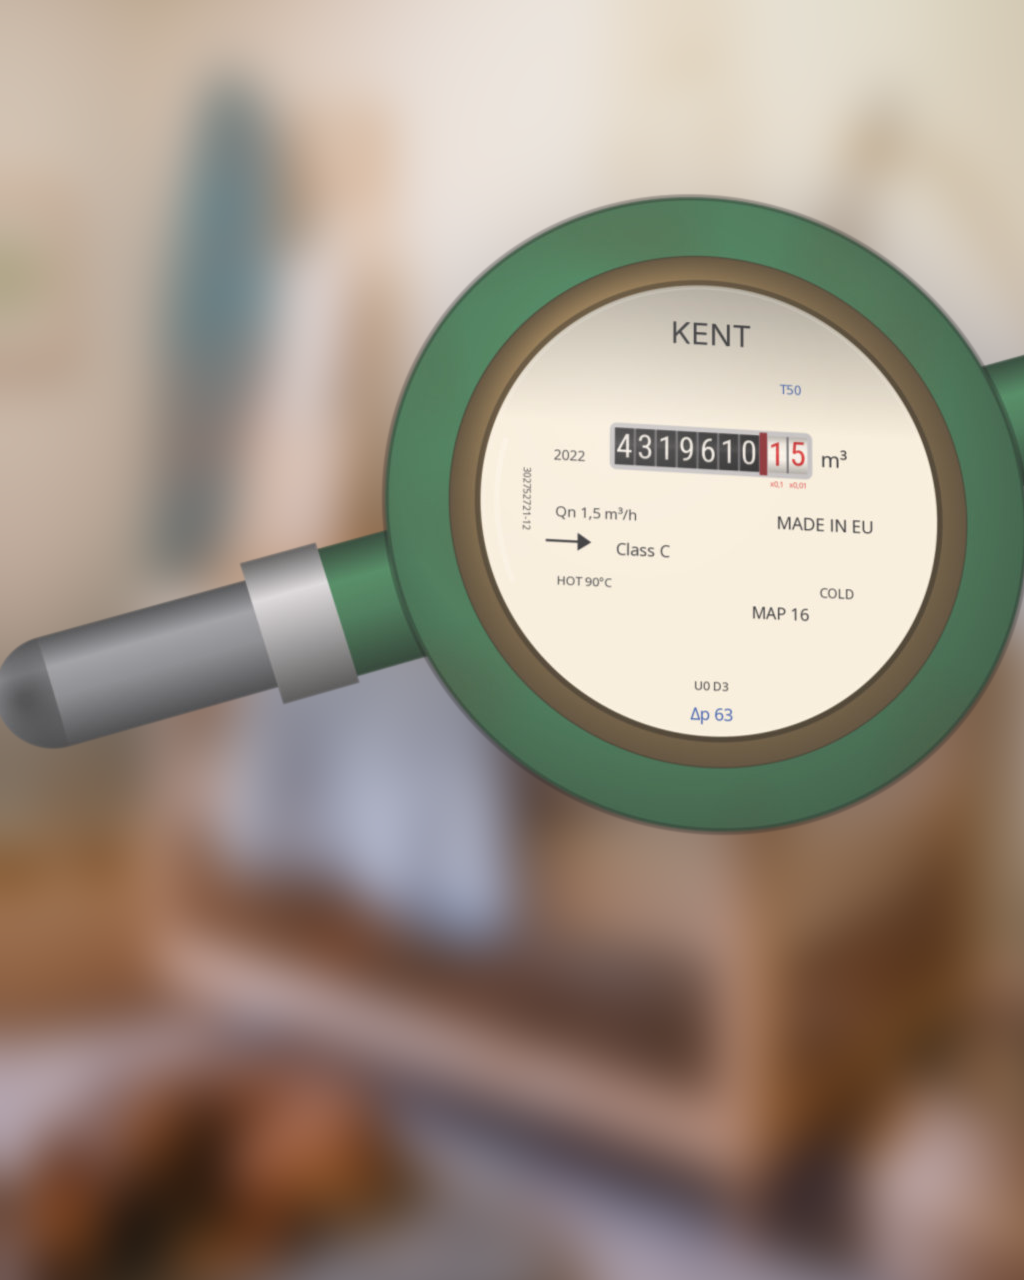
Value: 4319610.15 m³
